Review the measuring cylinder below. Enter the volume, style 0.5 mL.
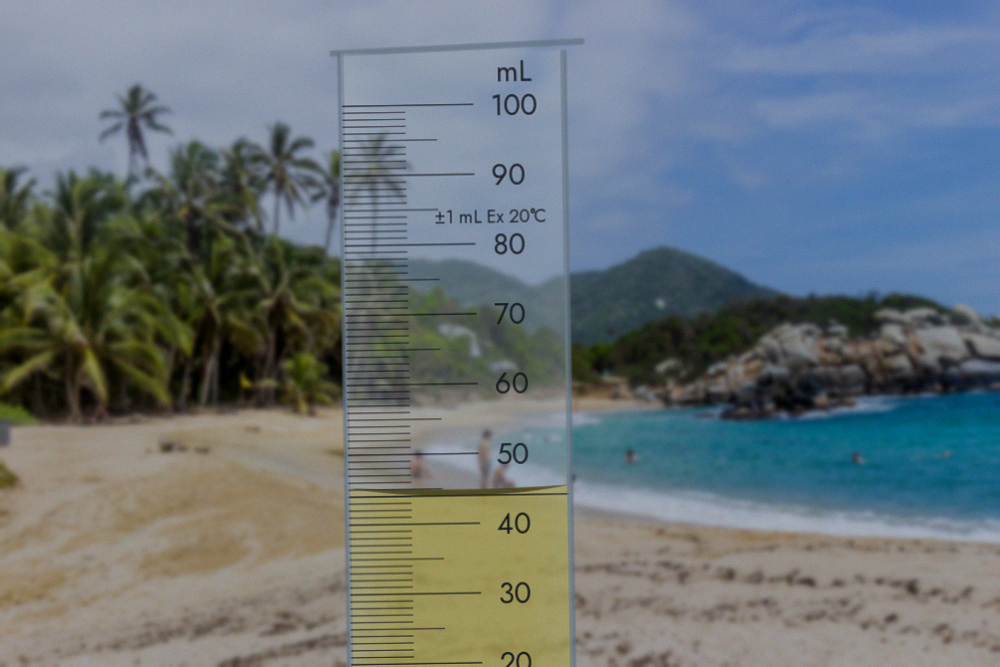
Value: 44 mL
